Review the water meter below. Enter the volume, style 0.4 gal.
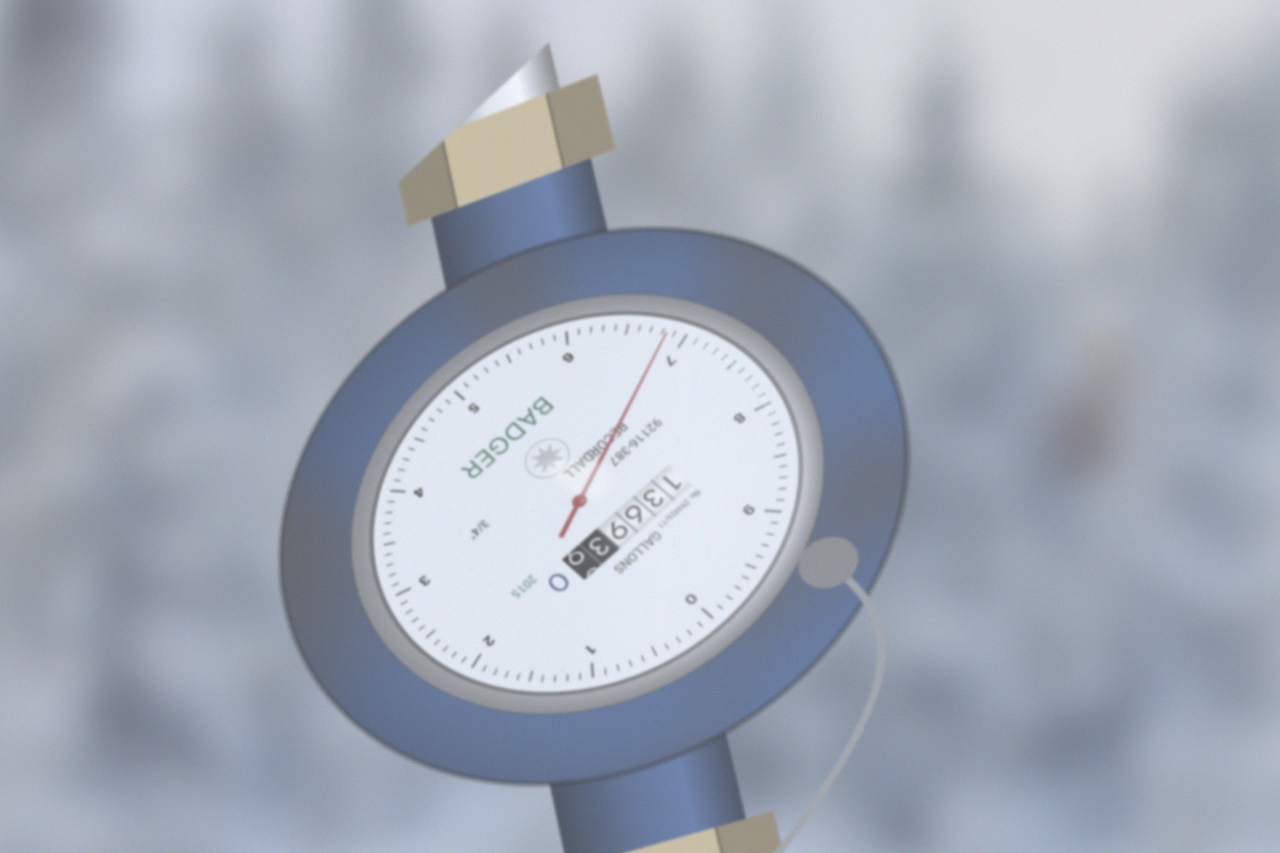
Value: 1369386.8 gal
